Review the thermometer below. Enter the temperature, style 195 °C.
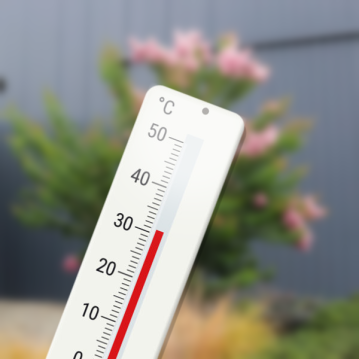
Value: 31 °C
